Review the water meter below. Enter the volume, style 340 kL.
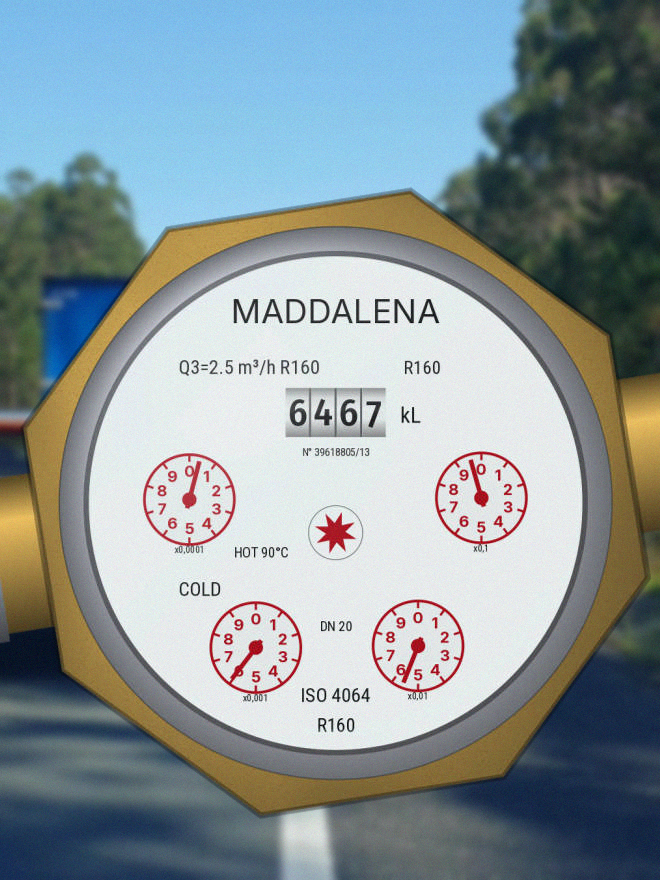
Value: 6466.9560 kL
